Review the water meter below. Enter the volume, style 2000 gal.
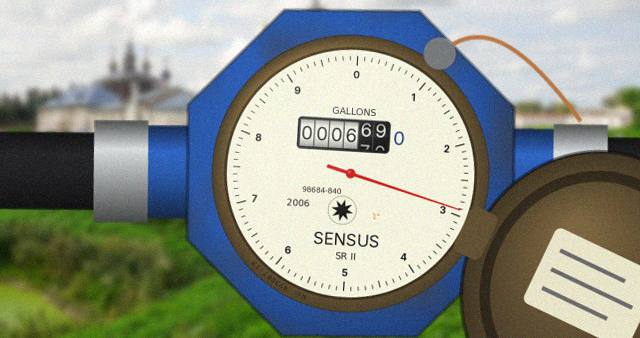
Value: 6692.9 gal
